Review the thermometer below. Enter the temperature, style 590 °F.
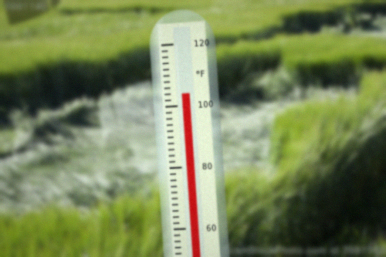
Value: 104 °F
